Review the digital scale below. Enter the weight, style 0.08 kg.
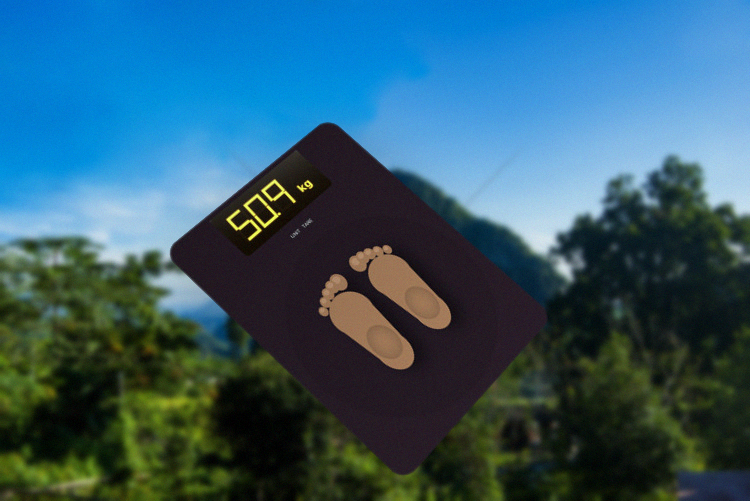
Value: 50.9 kg
